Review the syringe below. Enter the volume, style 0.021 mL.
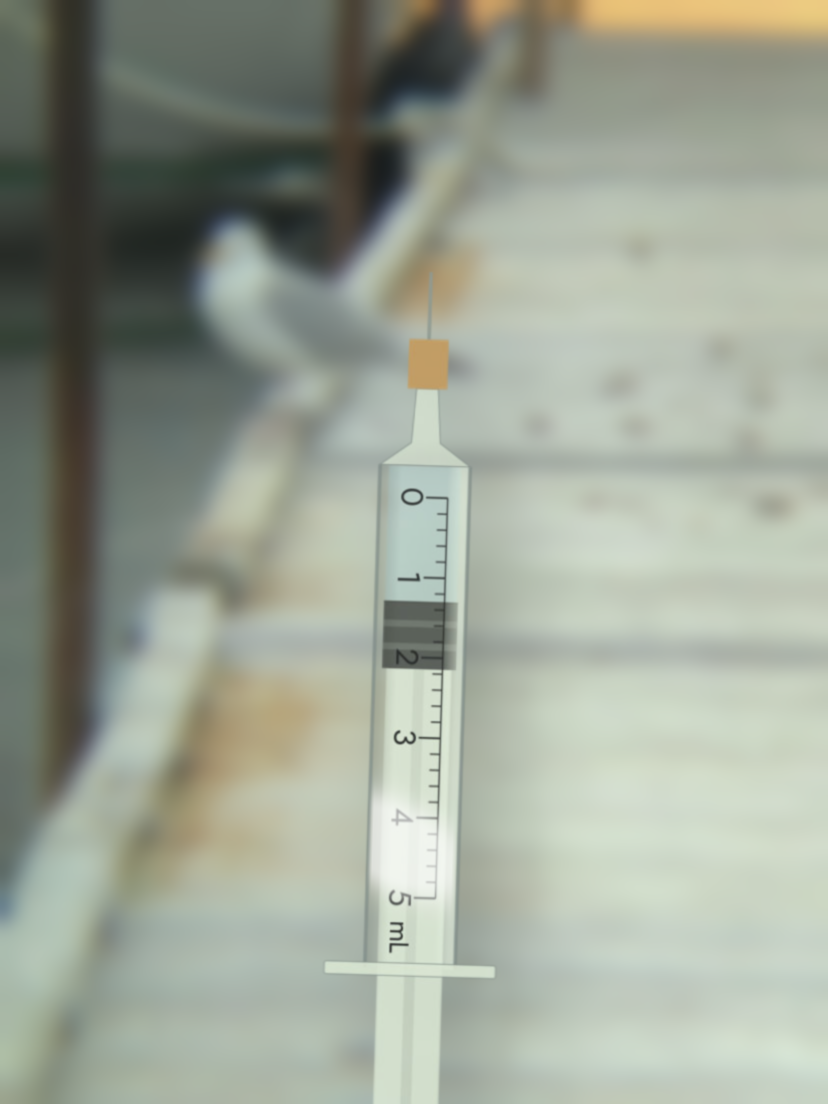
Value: 1.3 mL
